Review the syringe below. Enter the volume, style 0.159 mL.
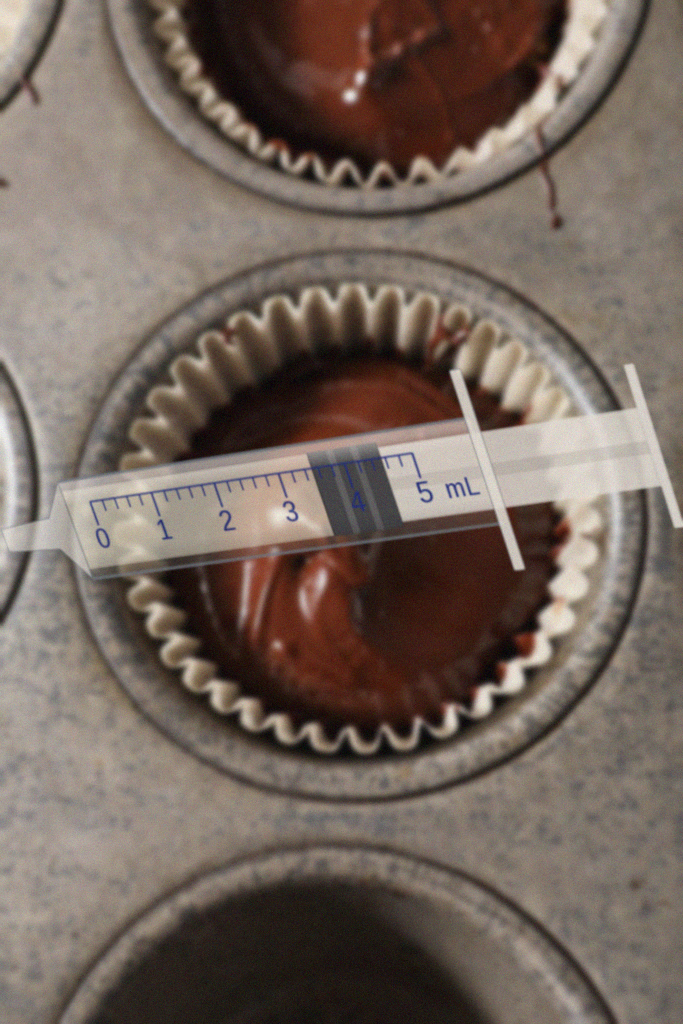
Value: 3.5 mL
